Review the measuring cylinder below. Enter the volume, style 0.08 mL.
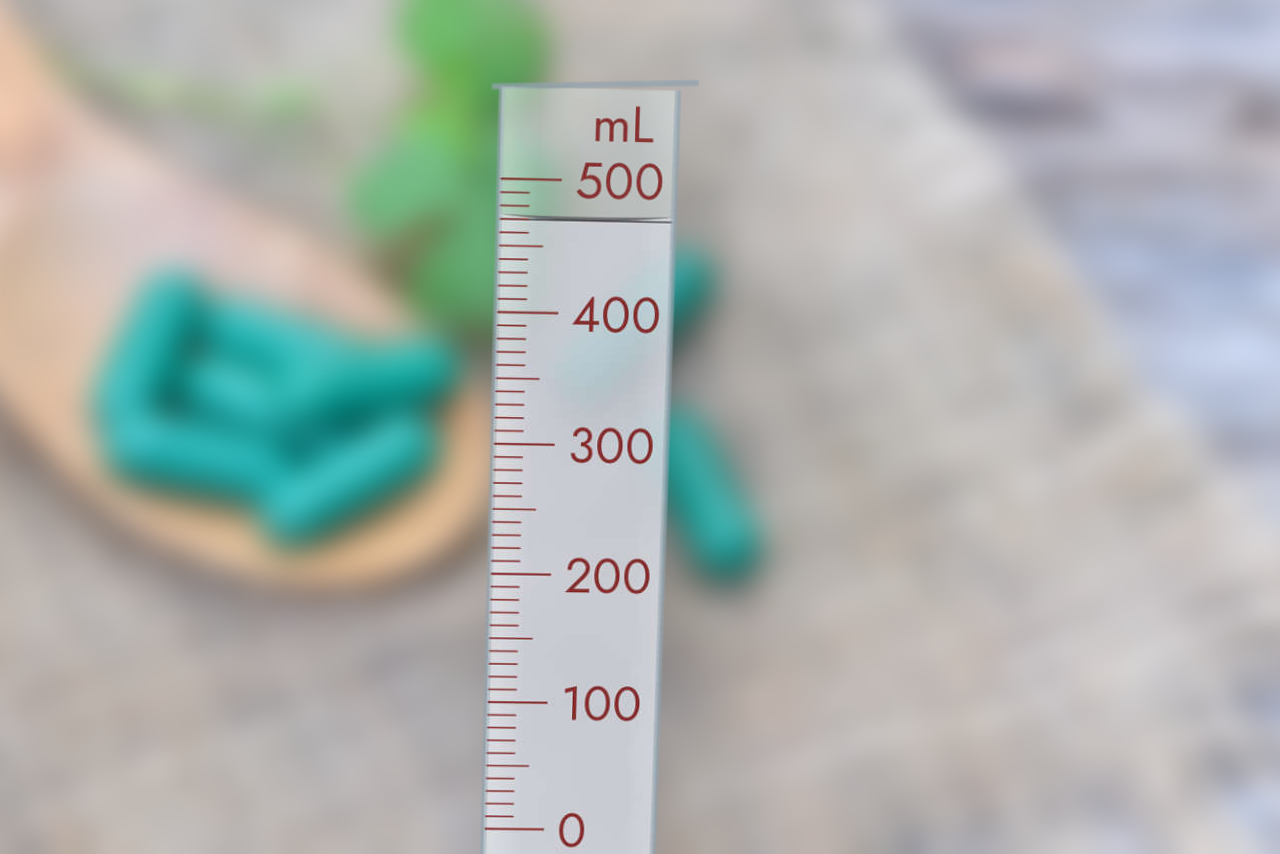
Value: 470 mL
